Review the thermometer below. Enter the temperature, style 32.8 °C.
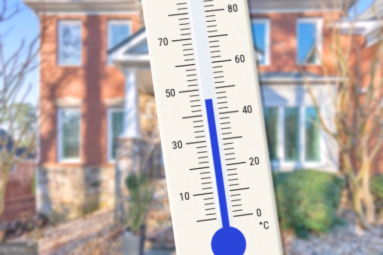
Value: 46 °C
